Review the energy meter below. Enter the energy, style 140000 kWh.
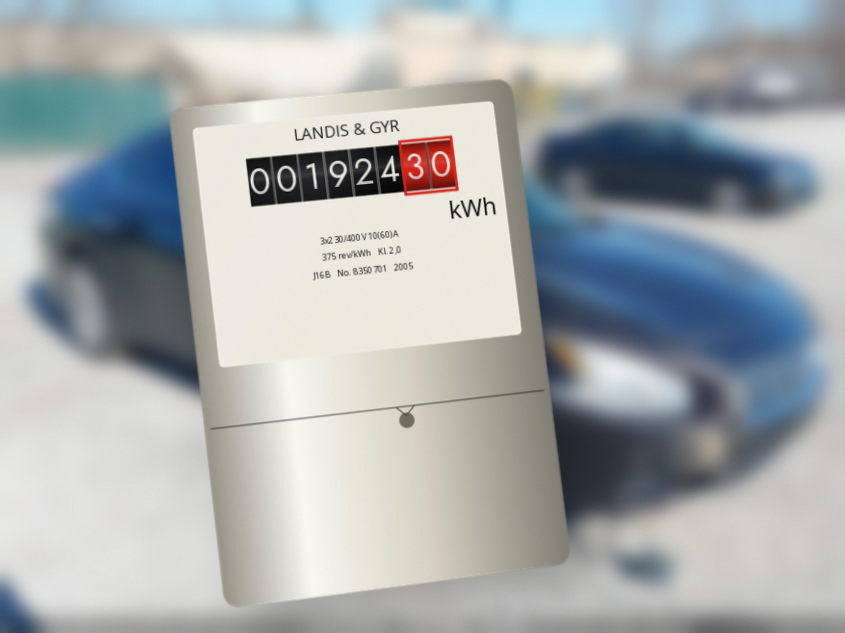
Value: 1924.30 kWh
